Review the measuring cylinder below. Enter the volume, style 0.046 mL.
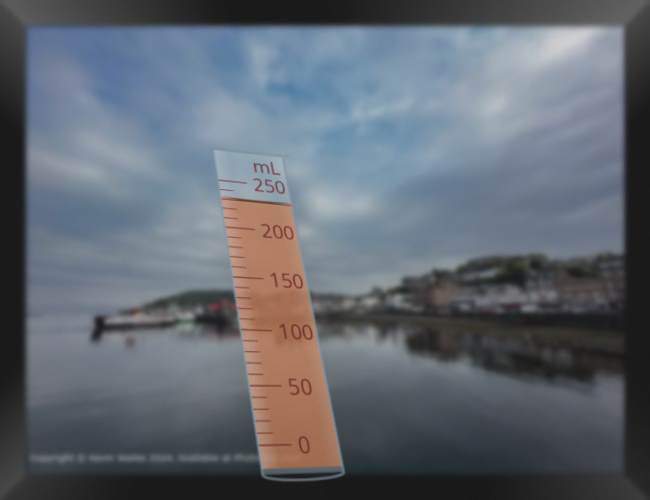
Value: 230 mL
